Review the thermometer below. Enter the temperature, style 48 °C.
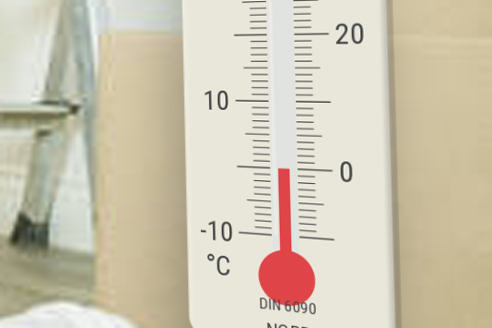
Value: 0 °C
